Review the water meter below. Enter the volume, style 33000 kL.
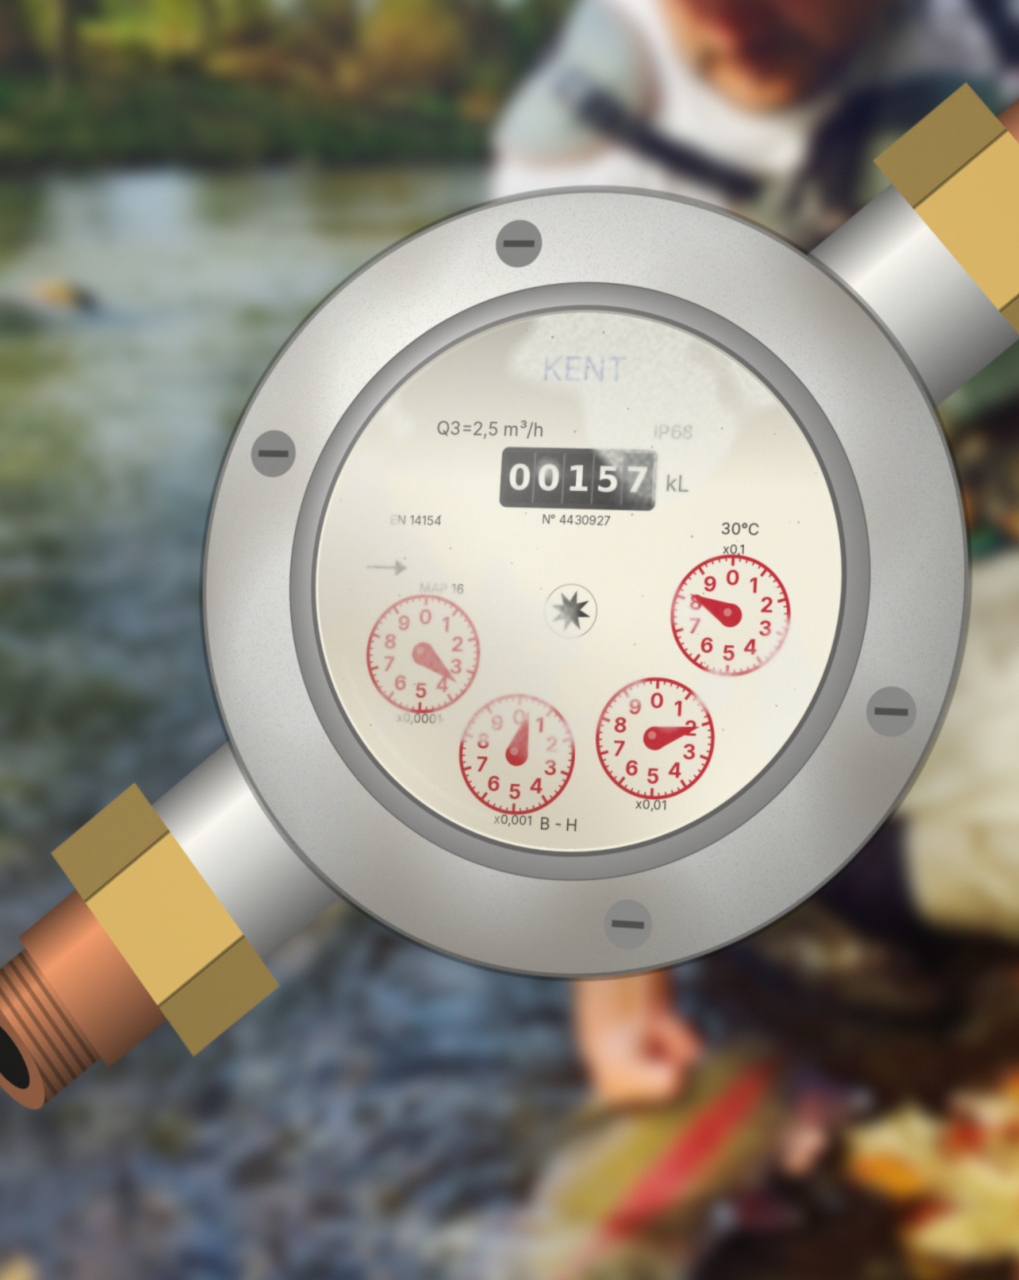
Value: 157.8203 kL
